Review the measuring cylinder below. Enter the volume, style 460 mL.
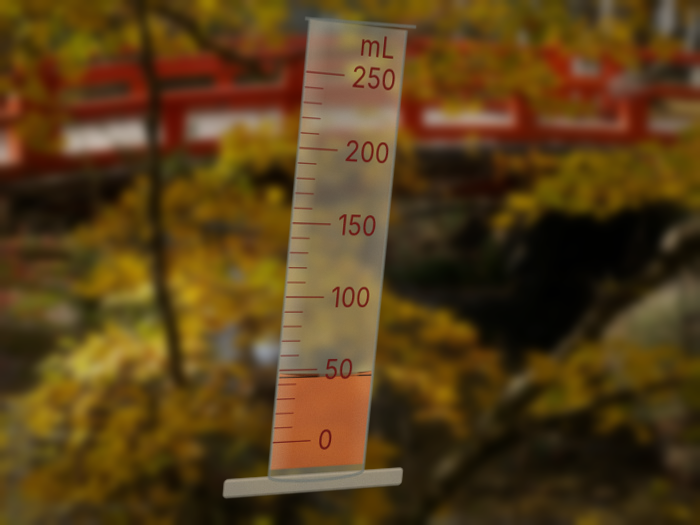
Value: 45 mL
